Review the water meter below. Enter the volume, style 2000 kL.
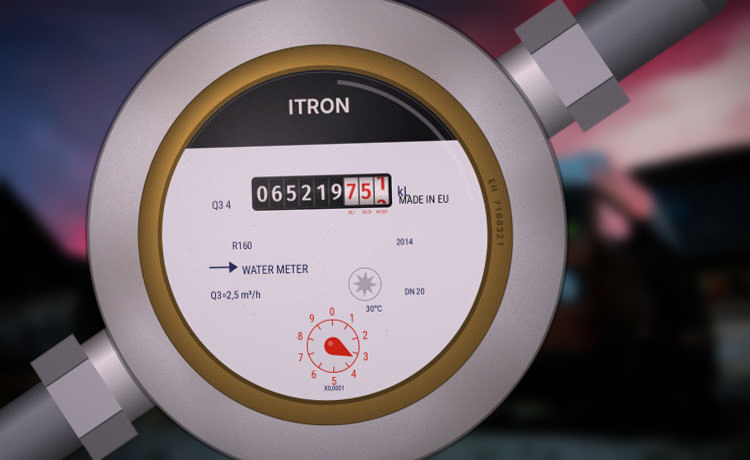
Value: 65219.7513 kL
